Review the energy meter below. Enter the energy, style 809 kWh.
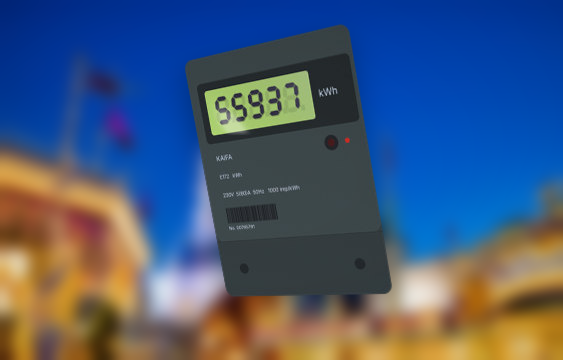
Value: 55937 kWh
